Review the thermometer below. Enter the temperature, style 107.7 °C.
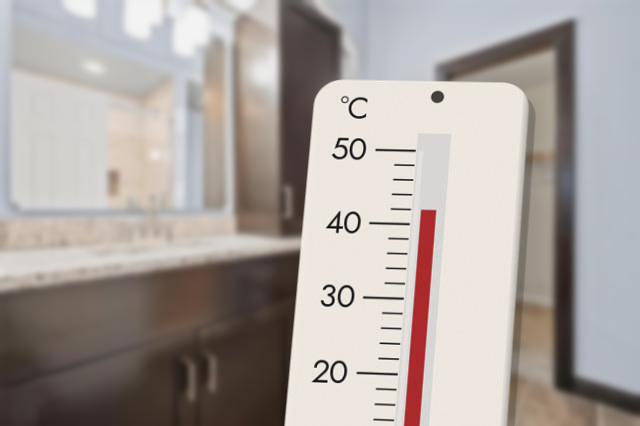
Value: 42 °C
